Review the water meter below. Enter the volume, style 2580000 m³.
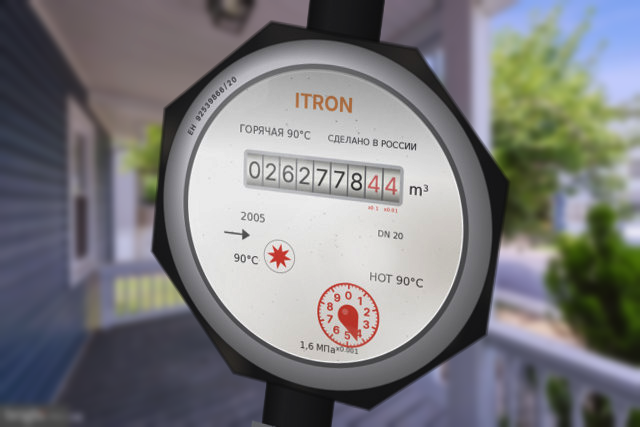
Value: 262778.444 m³
